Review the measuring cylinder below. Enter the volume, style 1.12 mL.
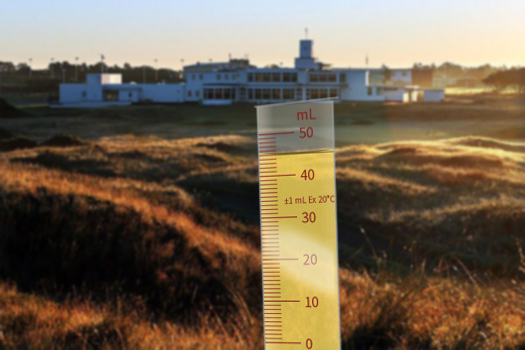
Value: 45 mL
